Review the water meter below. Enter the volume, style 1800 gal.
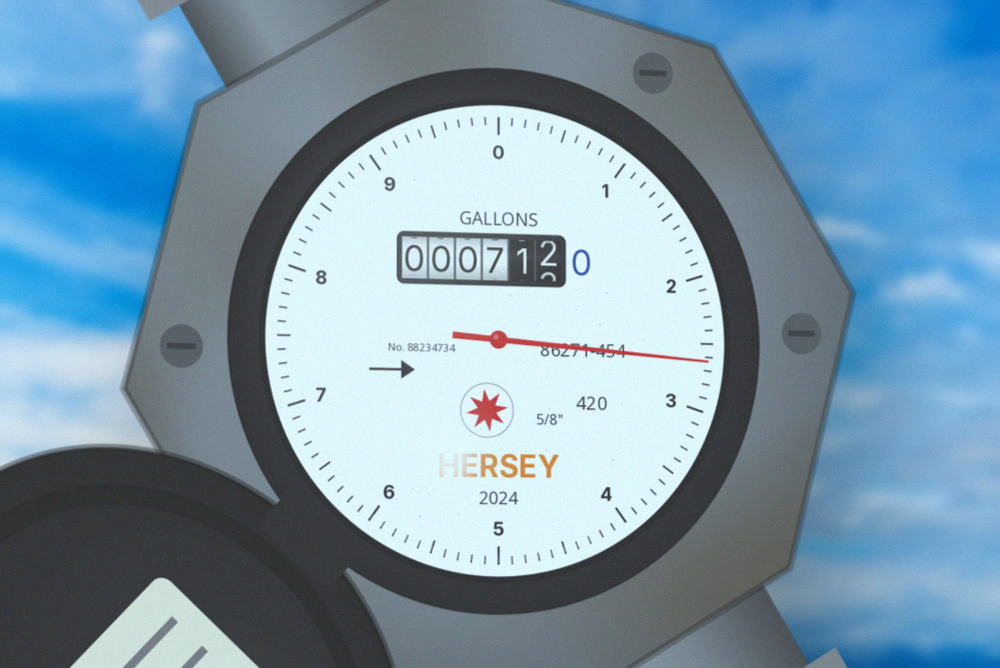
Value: 7122.6 gal
